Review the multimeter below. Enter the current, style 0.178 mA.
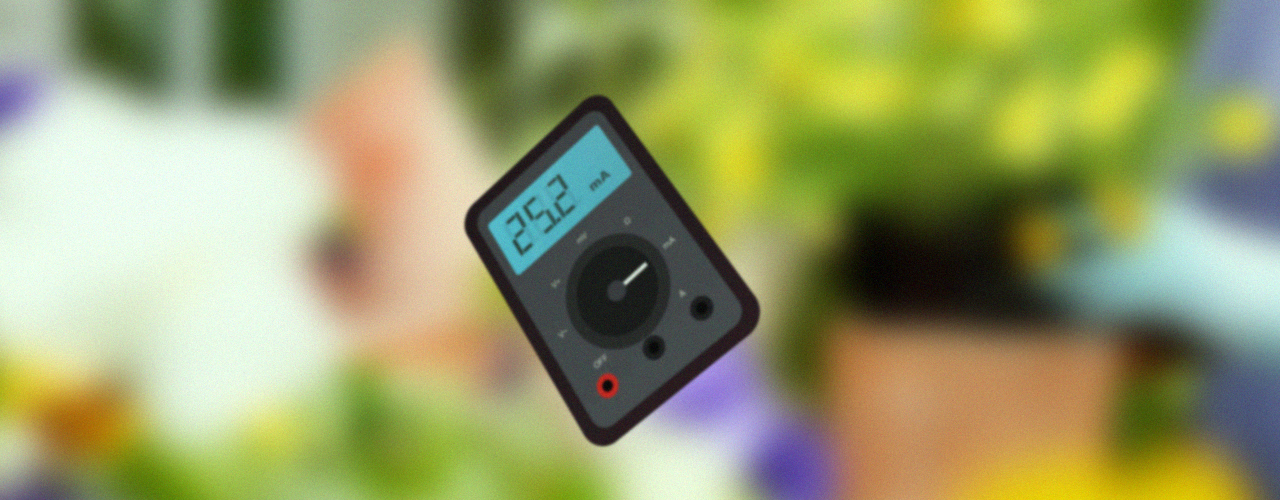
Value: 25.2 mA
